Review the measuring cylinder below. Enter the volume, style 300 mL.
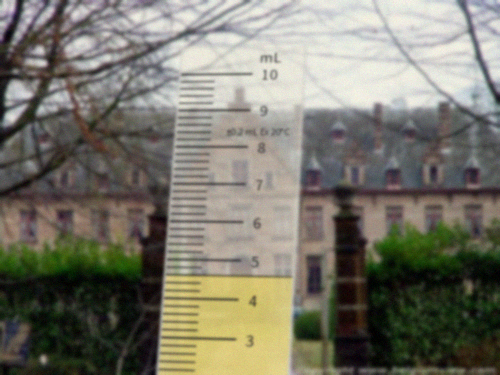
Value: 4.6 mL
